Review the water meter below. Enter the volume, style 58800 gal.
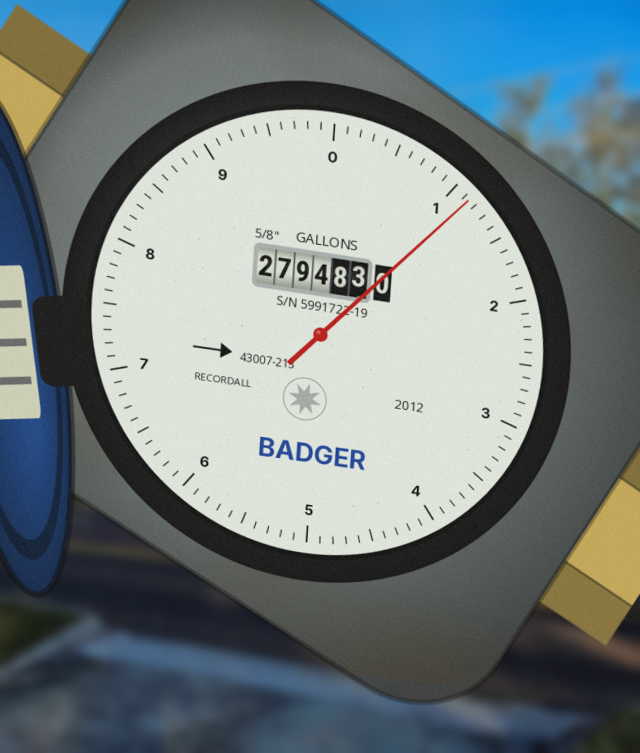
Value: 2794831.1 gal
